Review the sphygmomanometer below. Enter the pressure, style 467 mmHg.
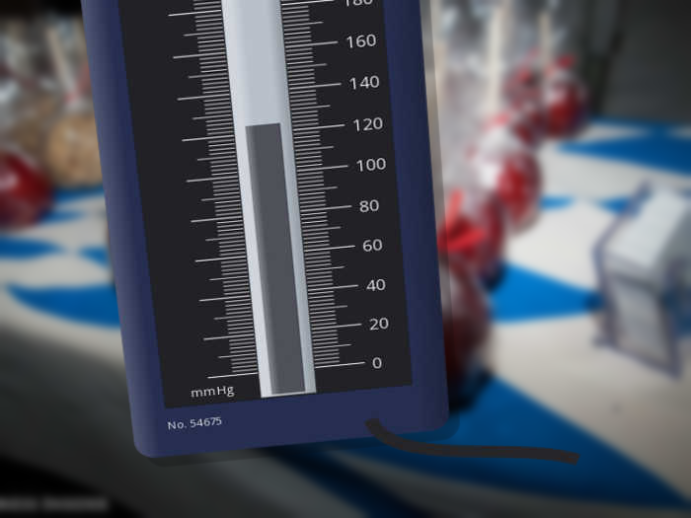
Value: 124 mmHg
